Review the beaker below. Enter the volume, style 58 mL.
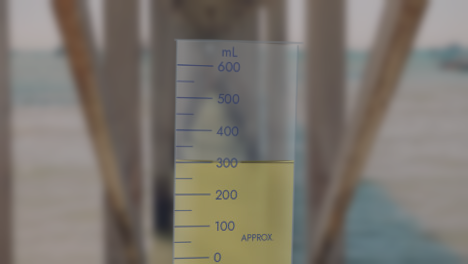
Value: 300 mL
